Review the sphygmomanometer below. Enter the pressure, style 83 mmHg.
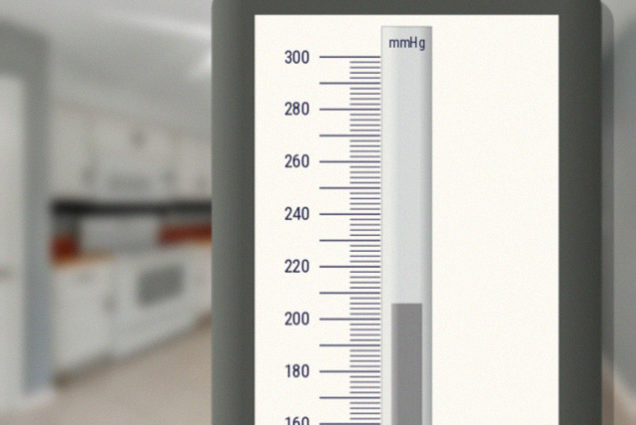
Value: 206 mmHg
